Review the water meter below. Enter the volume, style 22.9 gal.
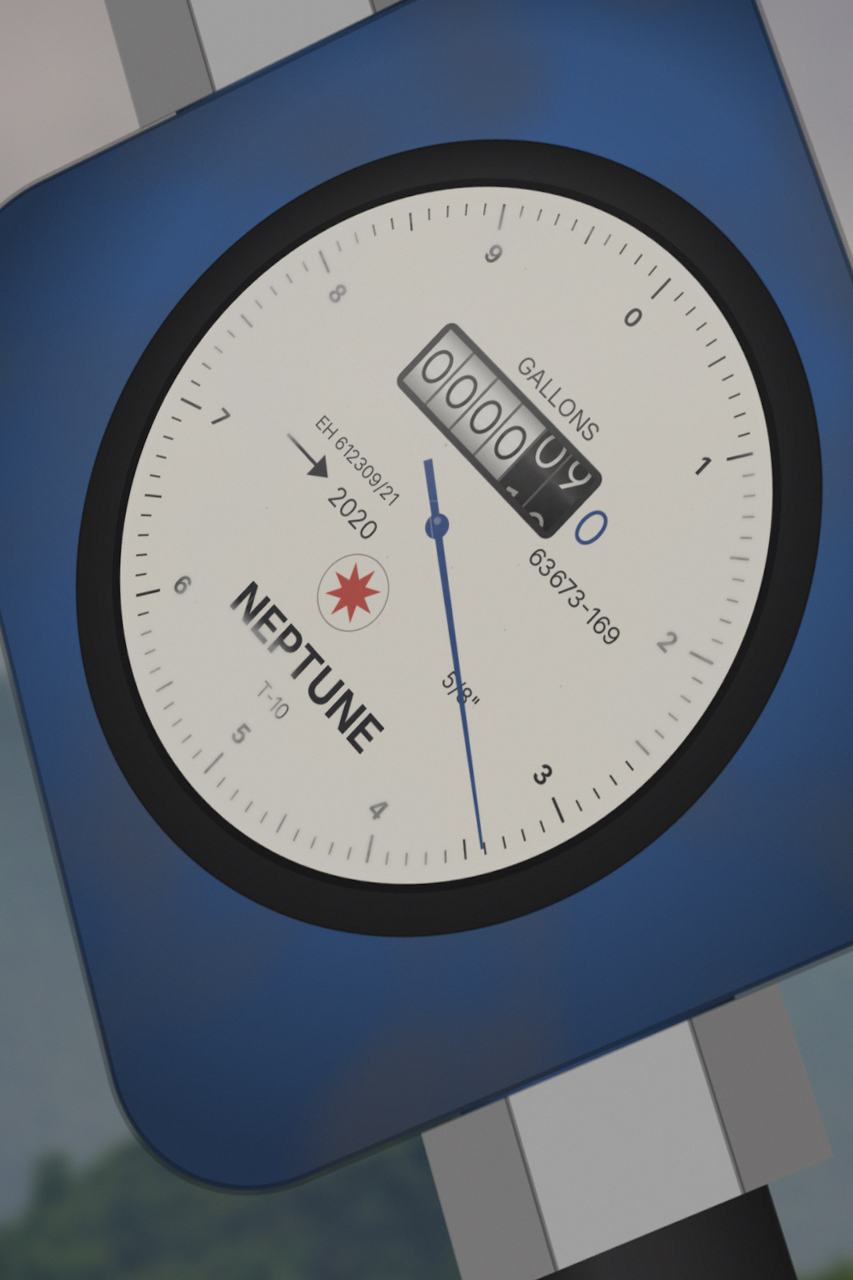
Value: 93.4 gal
